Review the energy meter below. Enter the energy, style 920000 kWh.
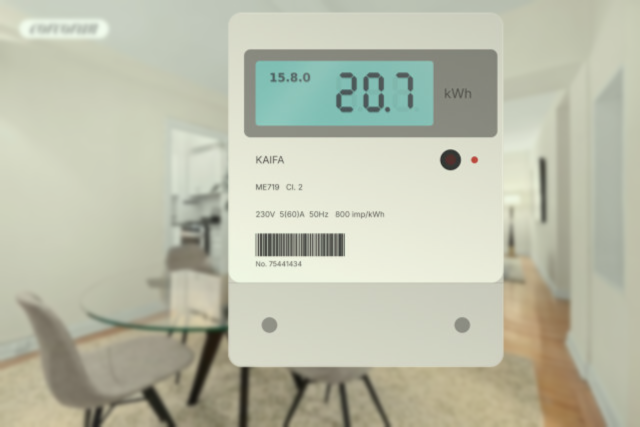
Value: 20.7 kWh
